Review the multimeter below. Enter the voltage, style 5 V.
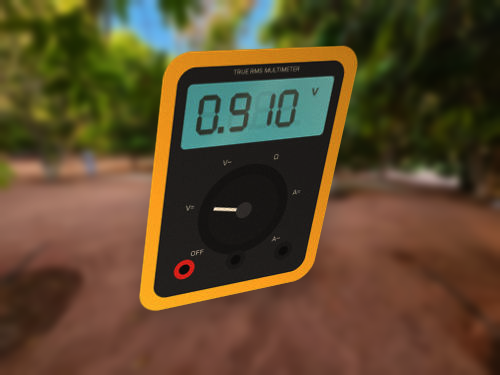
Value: 0.910 V
